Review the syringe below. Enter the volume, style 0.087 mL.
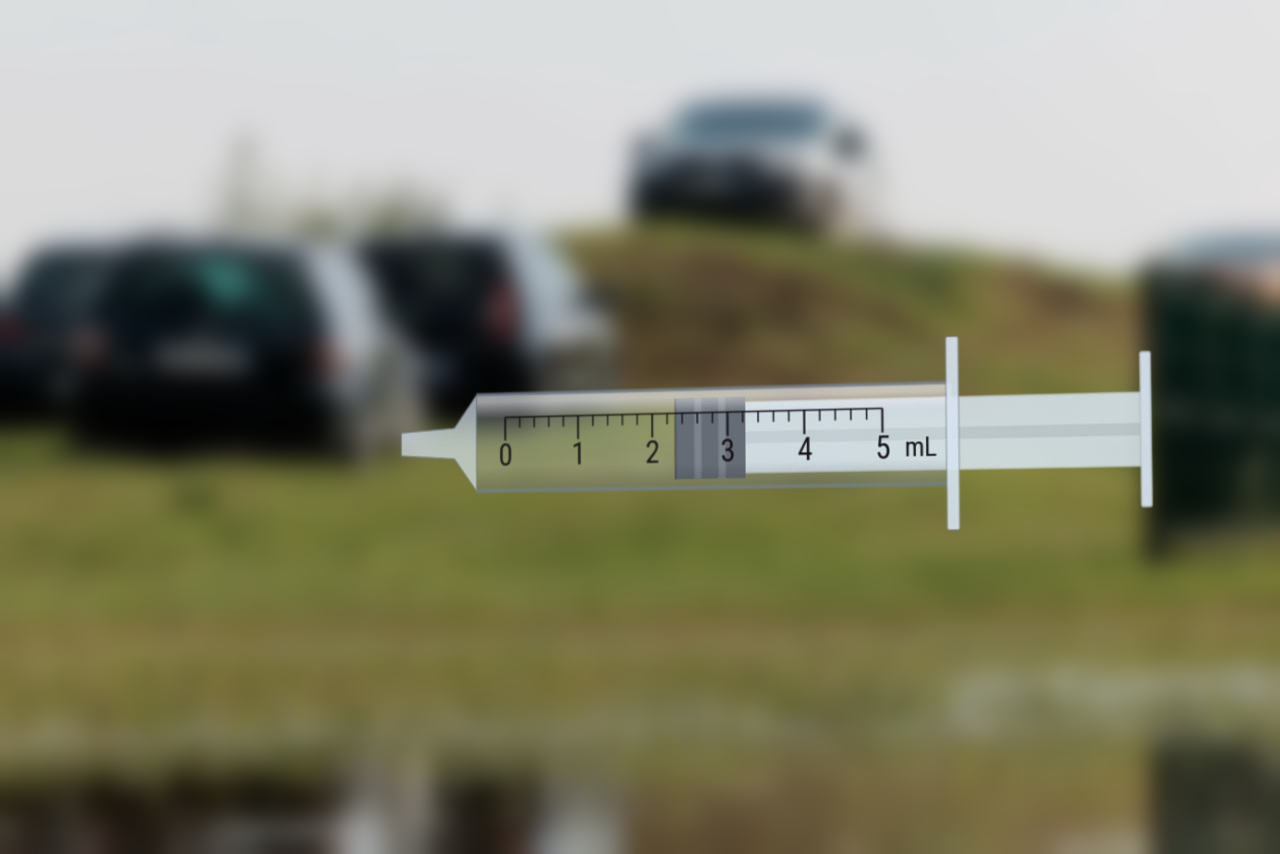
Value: 2.3 mL
